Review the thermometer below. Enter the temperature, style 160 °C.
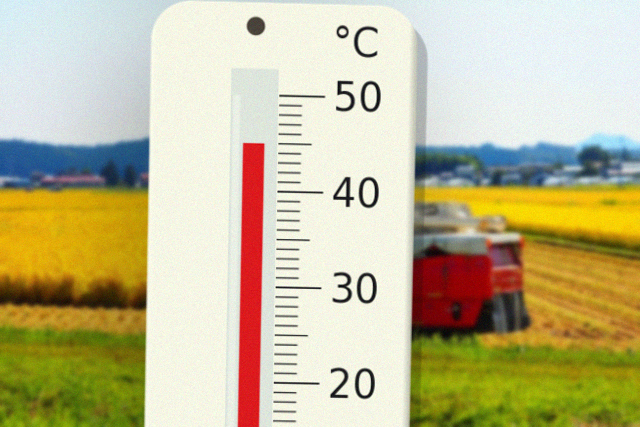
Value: 45 °C
